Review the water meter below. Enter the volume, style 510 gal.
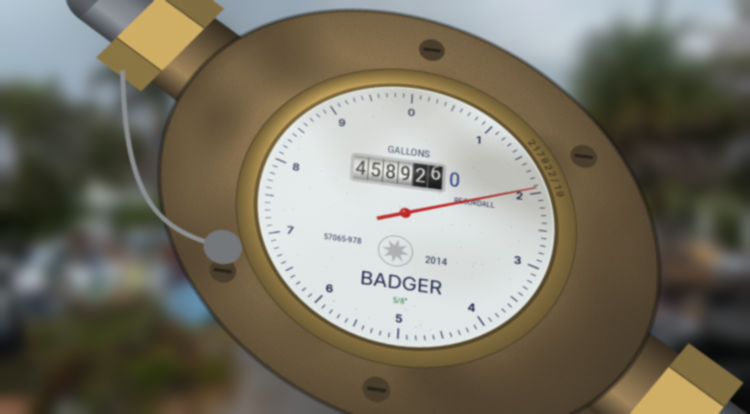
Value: 4589261.9 gal
